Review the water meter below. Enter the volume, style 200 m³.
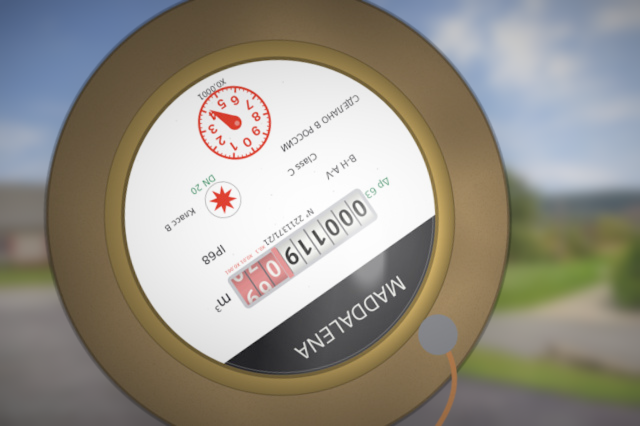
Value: 119.0694 m³
